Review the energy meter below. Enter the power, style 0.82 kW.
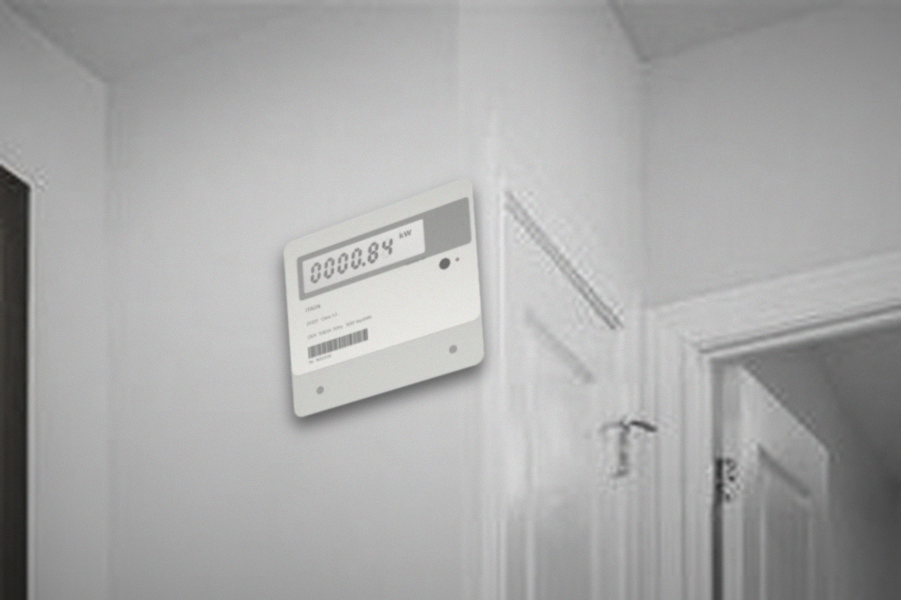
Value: 0.84 kW
